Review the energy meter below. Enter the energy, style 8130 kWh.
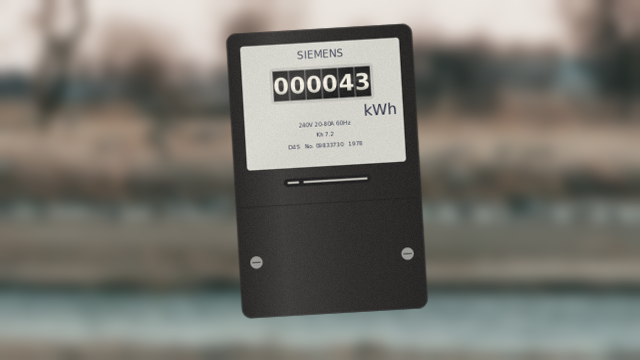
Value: 43 kWh
